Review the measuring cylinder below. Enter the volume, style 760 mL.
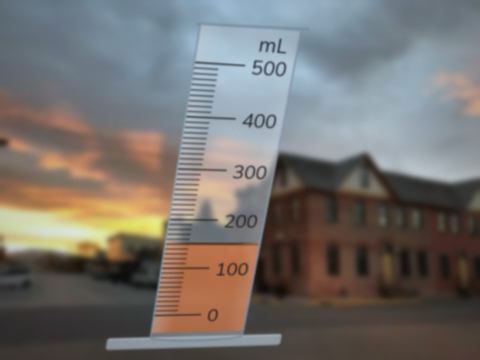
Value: 150 mL
